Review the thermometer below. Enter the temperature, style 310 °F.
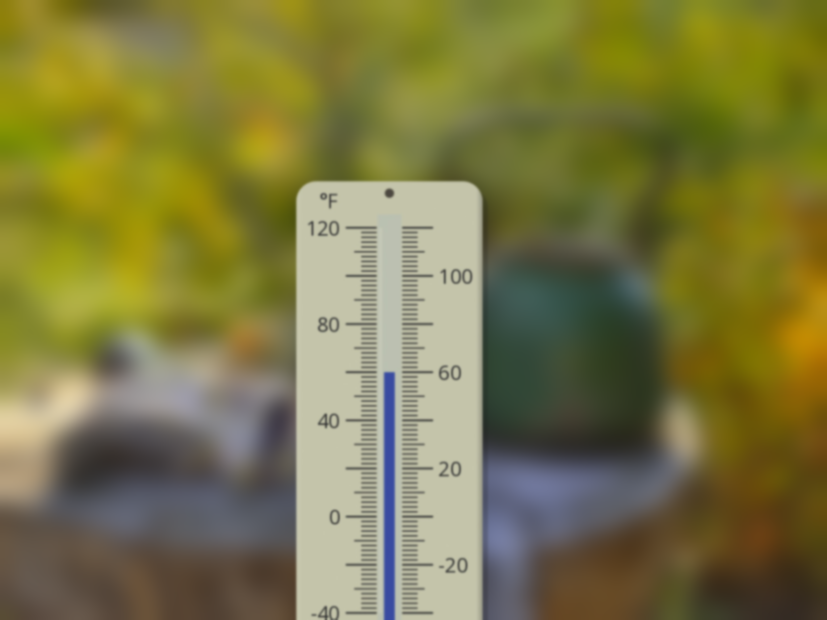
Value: 60 °F
